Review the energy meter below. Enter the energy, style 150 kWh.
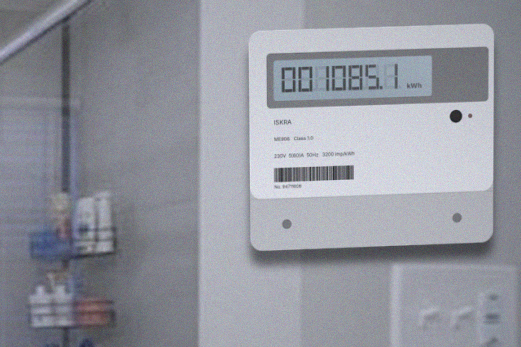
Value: 1085.1 kWh
